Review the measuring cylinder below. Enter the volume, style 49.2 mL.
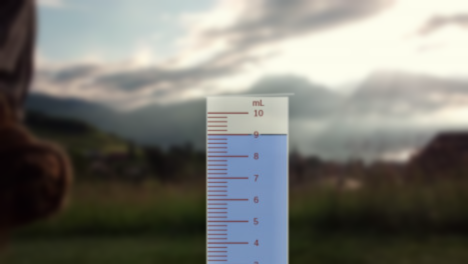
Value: 9 mL
